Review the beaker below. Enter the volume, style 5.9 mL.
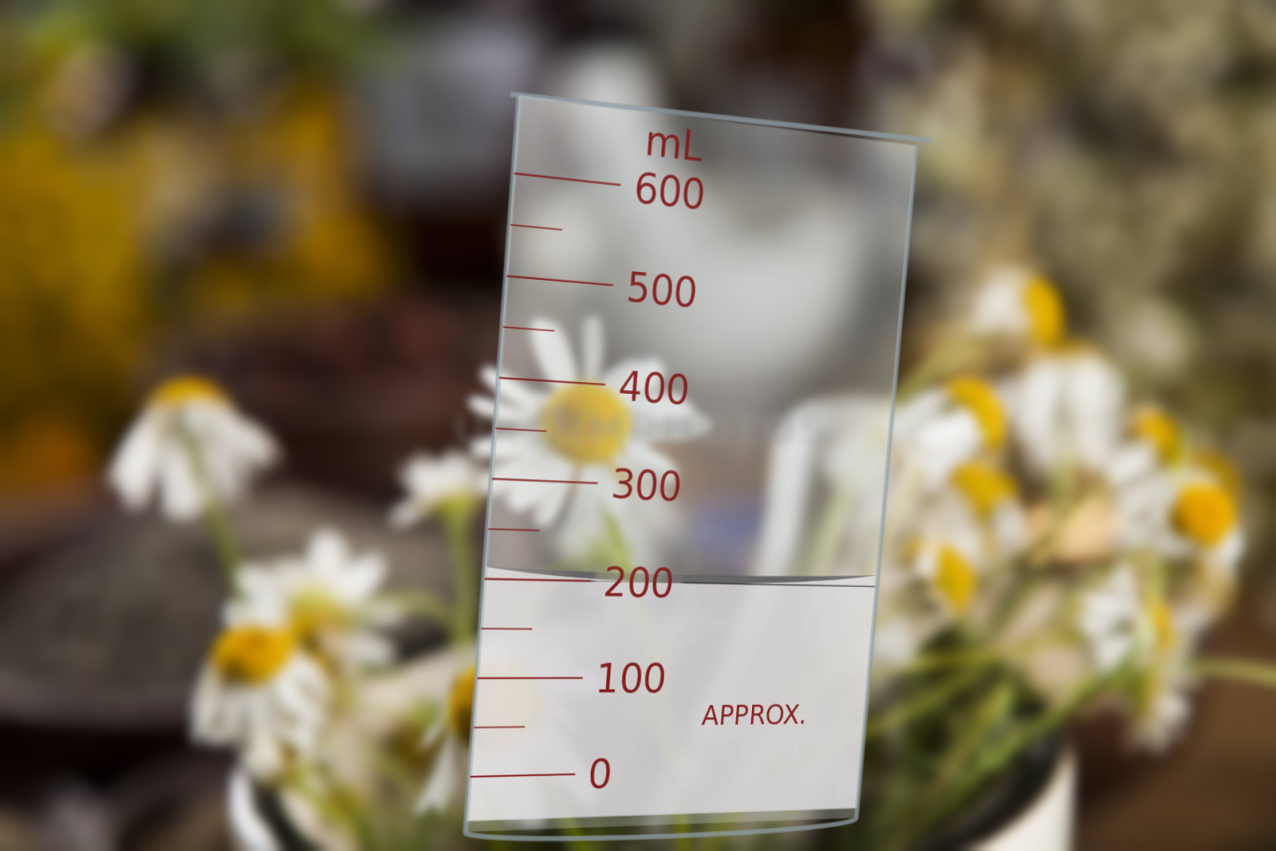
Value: 200 mL
